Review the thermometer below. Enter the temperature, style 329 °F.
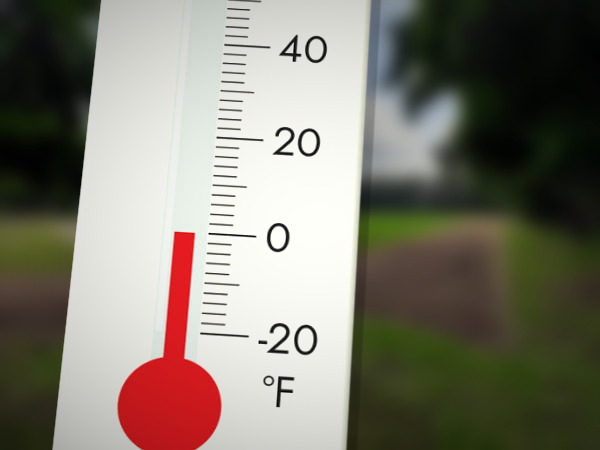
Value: 0 °F
